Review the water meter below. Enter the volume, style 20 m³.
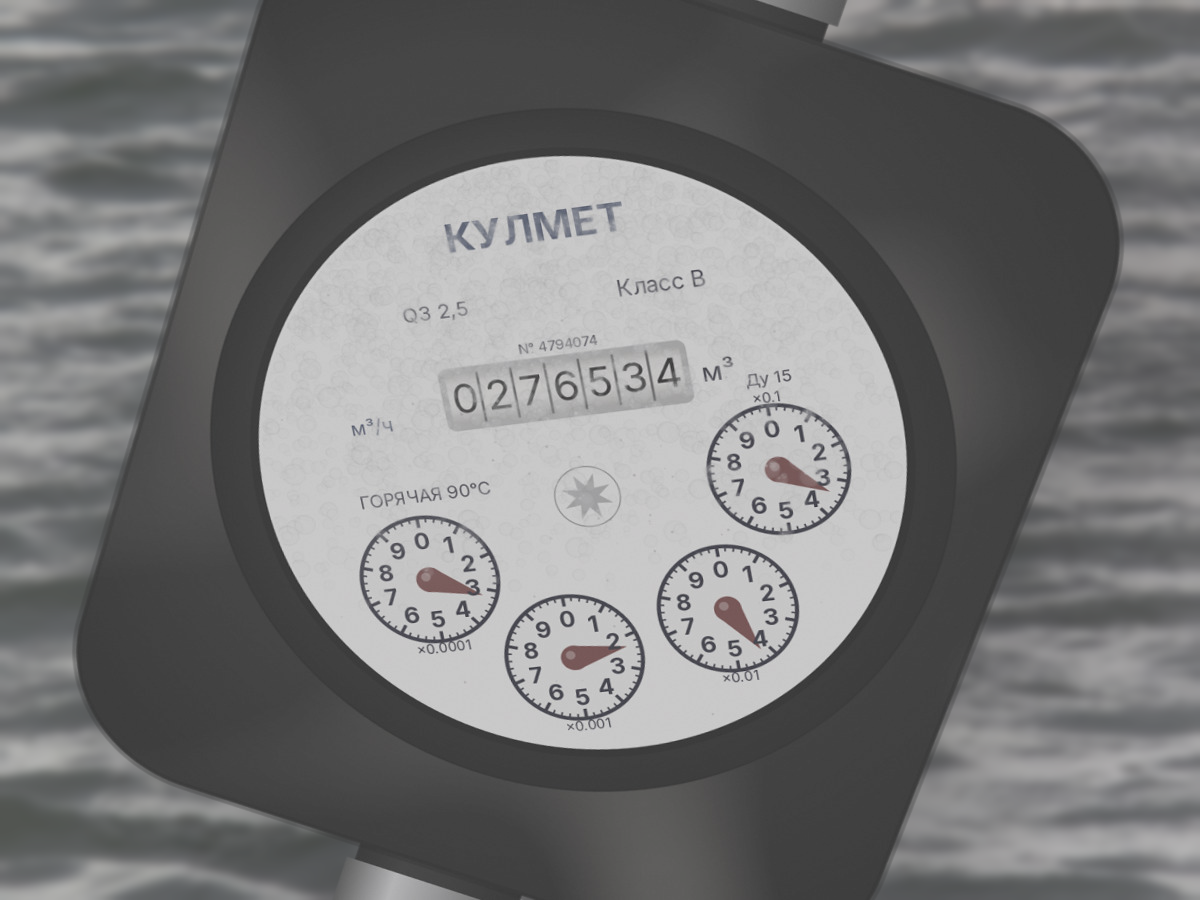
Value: 276534.3423 m³
